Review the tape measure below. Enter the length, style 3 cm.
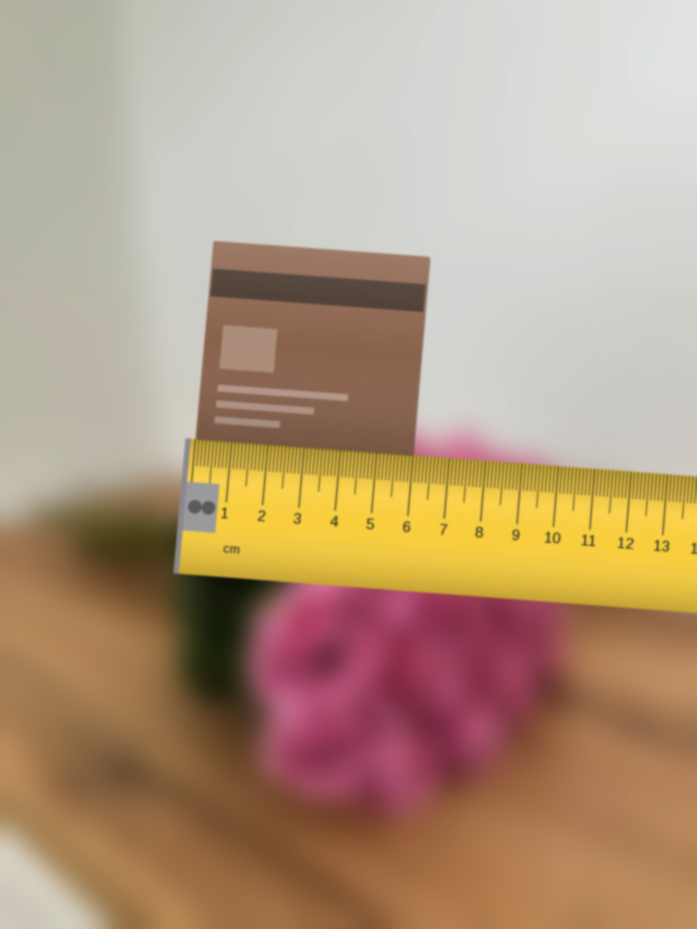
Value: 6 cm
